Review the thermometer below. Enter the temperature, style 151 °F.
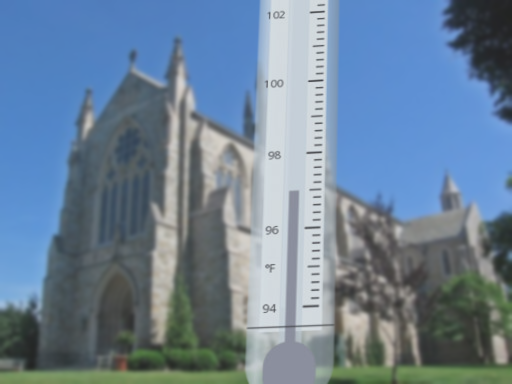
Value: 97 °F
